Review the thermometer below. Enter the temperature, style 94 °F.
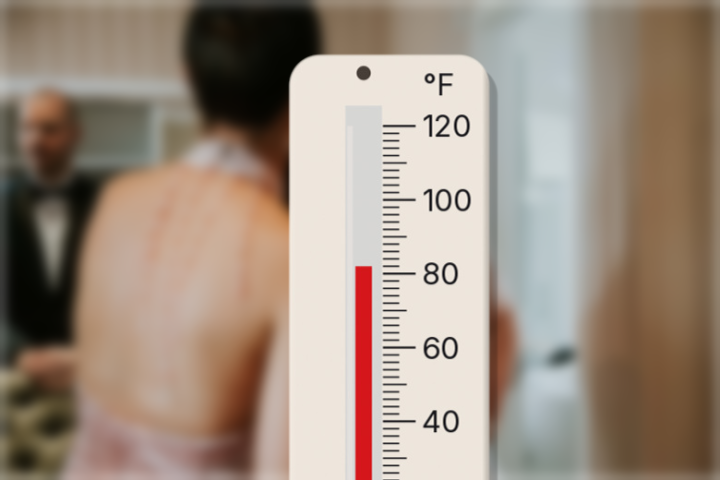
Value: 82 °F
